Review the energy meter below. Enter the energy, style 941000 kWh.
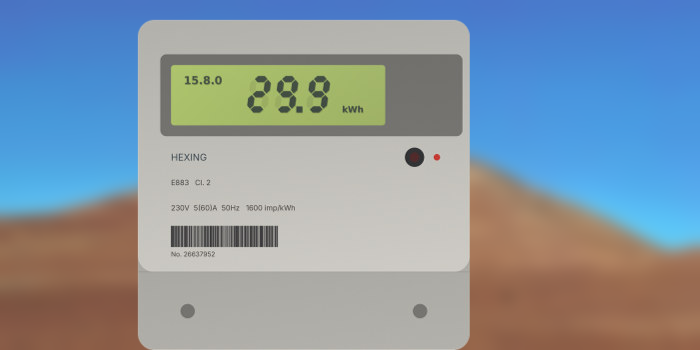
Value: 29.9 kWh
